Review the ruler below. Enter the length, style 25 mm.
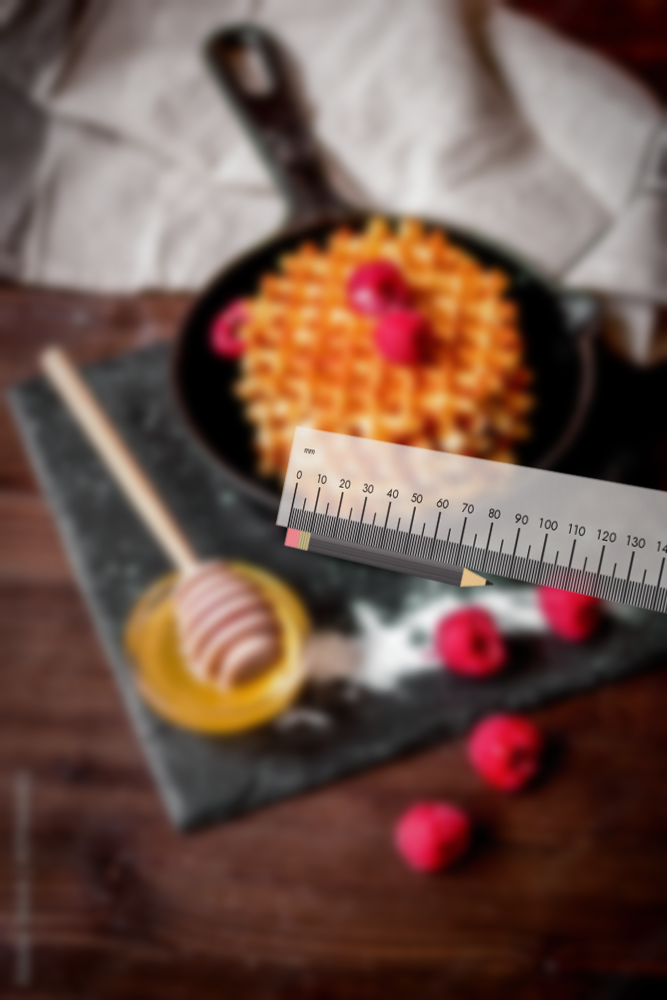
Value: 85 mm
